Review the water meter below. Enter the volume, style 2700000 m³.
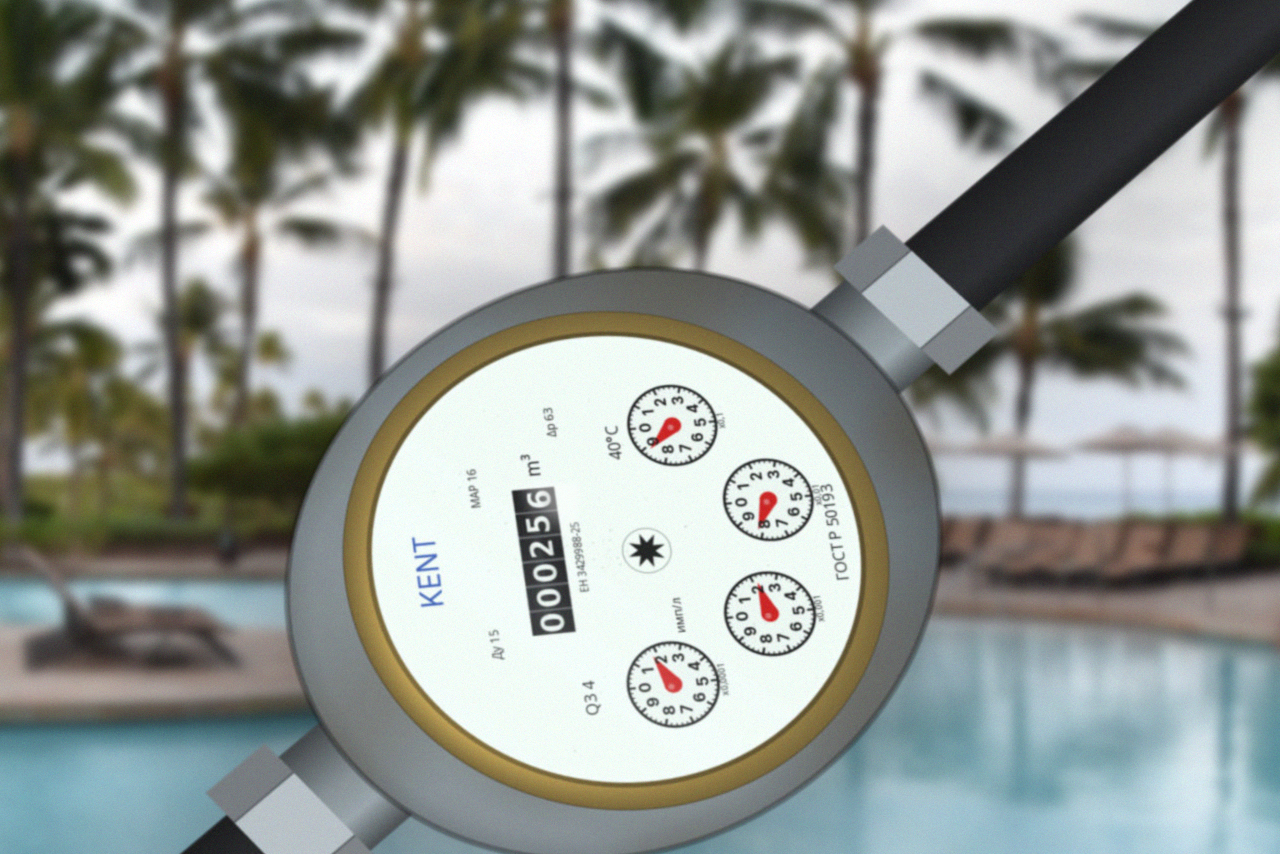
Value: 255.8821 m³
